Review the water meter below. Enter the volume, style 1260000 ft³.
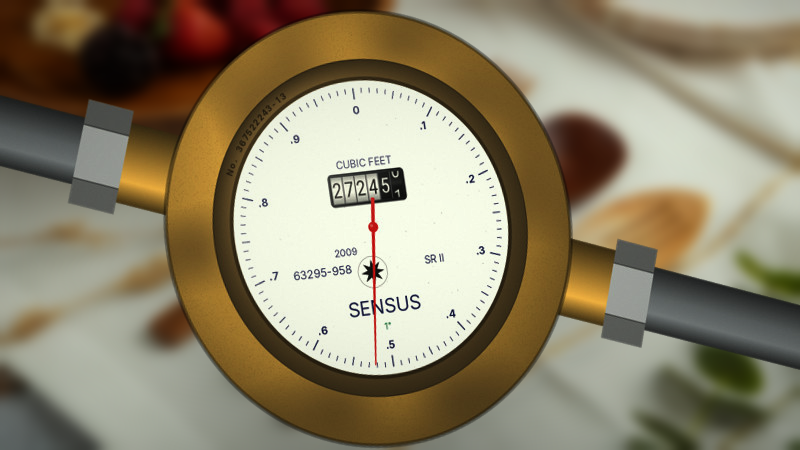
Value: 272450.52 ft³
